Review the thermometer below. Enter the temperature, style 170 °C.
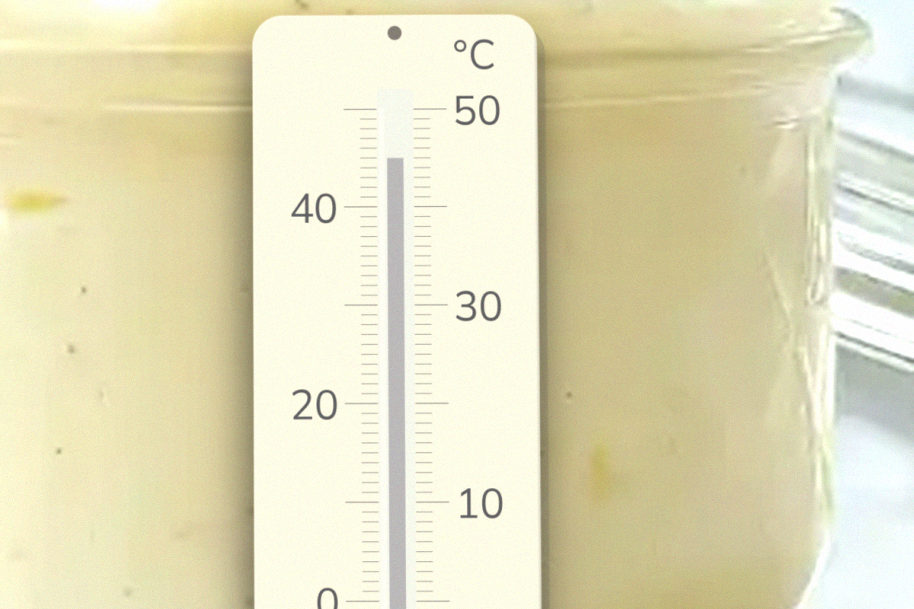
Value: 45 °C
